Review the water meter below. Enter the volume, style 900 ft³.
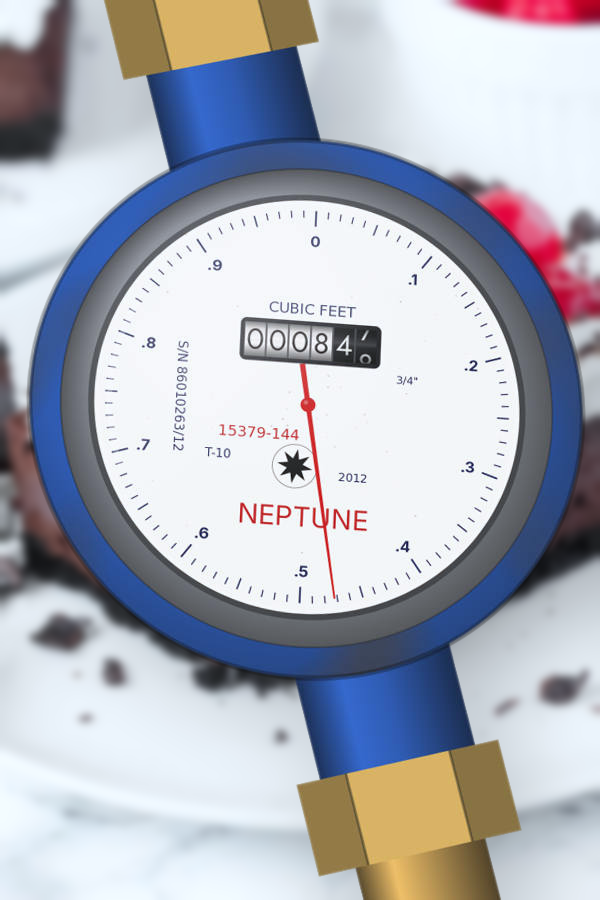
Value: 847.47 ft³
